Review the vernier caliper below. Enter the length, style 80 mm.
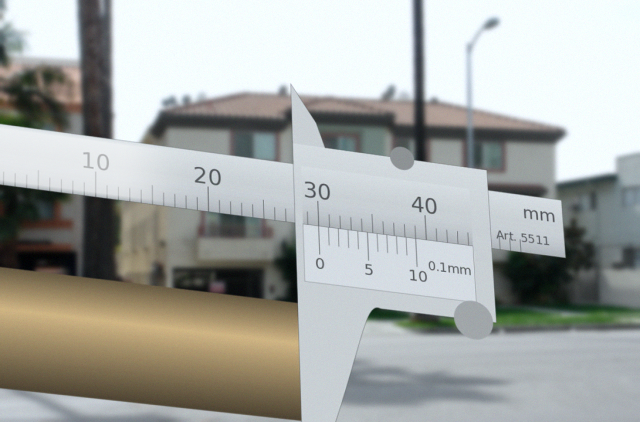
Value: 30.0 mm
